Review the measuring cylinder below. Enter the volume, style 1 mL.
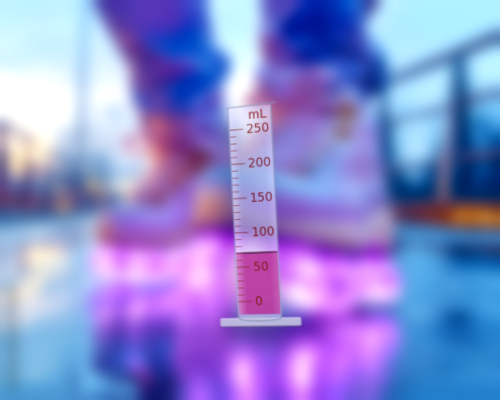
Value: 70 mL
